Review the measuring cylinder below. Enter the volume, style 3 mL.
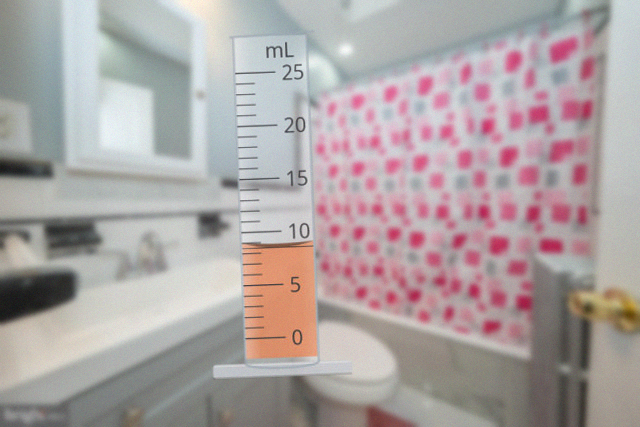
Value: 8.5 mL
